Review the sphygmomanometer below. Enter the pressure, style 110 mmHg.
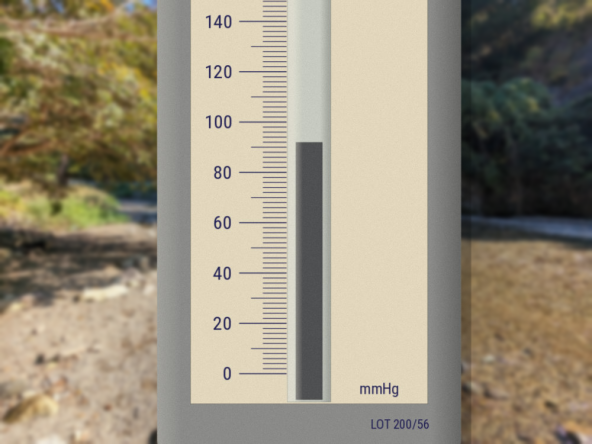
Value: 92 mmHg
